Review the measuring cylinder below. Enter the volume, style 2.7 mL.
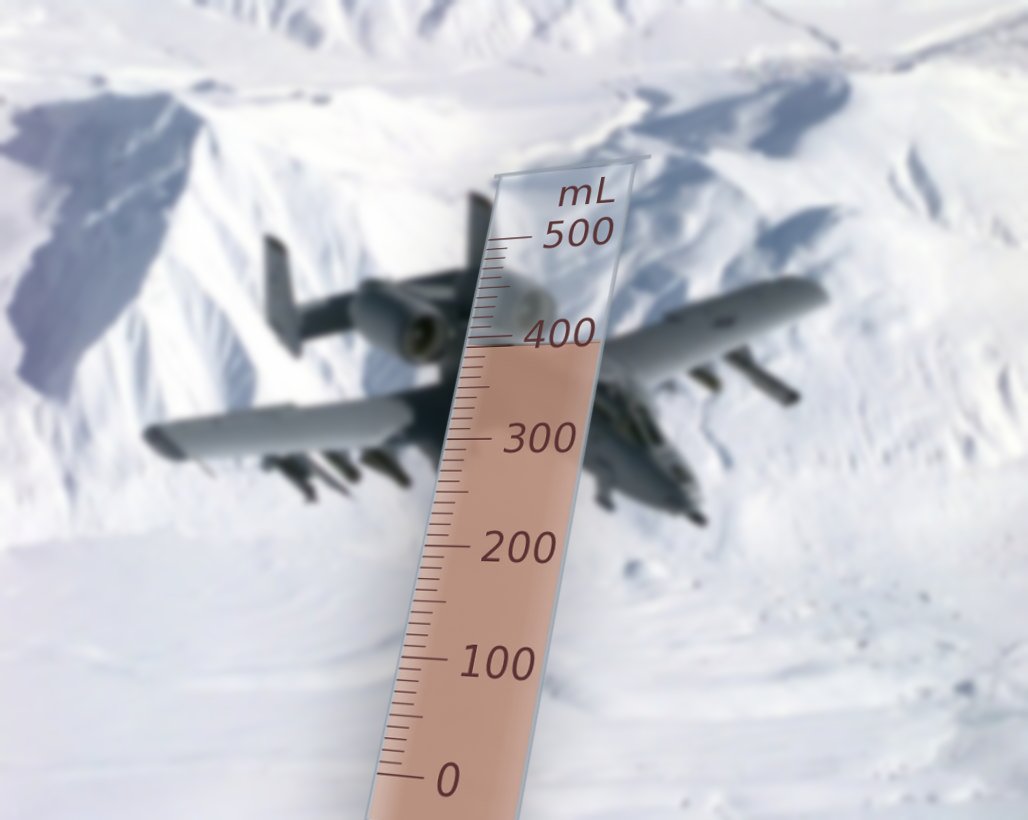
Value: 390 mL
